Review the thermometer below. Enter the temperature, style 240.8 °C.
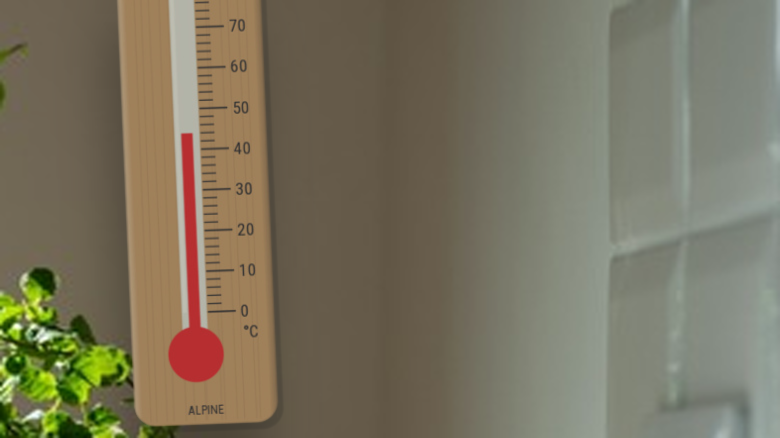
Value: 44 °C
